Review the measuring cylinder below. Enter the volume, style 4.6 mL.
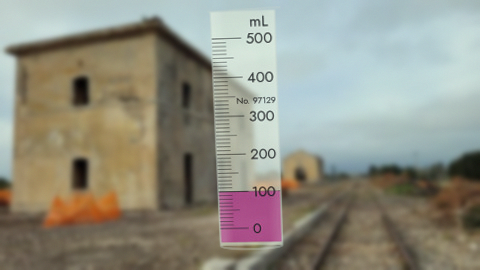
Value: 100 mL
